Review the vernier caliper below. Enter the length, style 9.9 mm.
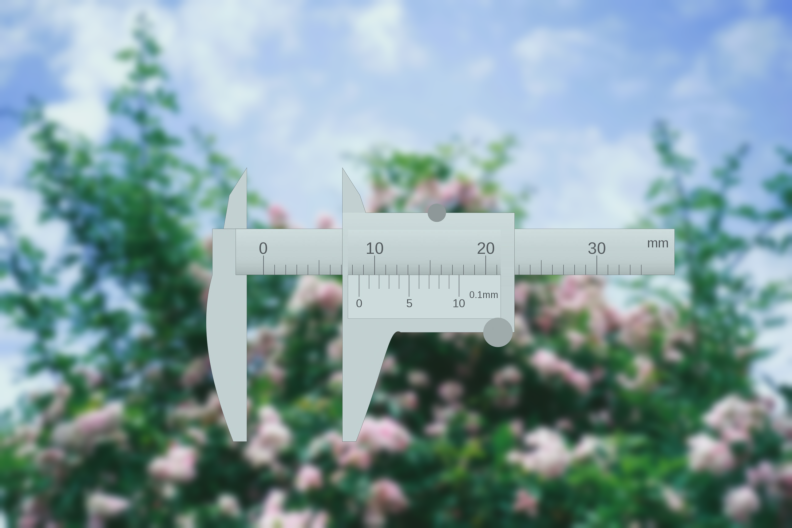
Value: 8.6 mm
